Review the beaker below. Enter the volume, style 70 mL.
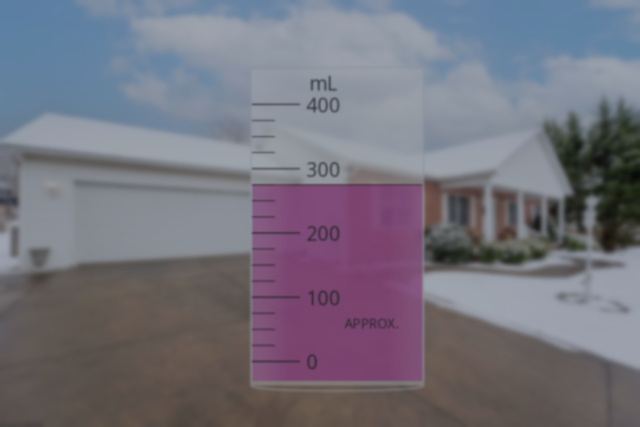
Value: 275 mL
